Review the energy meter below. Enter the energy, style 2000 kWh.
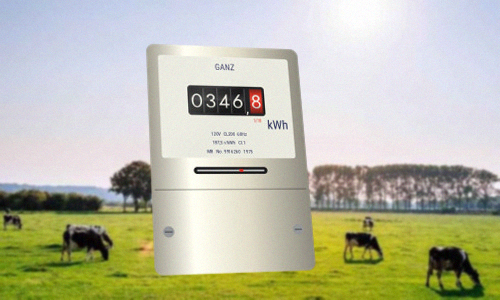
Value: 346.8 kWh
